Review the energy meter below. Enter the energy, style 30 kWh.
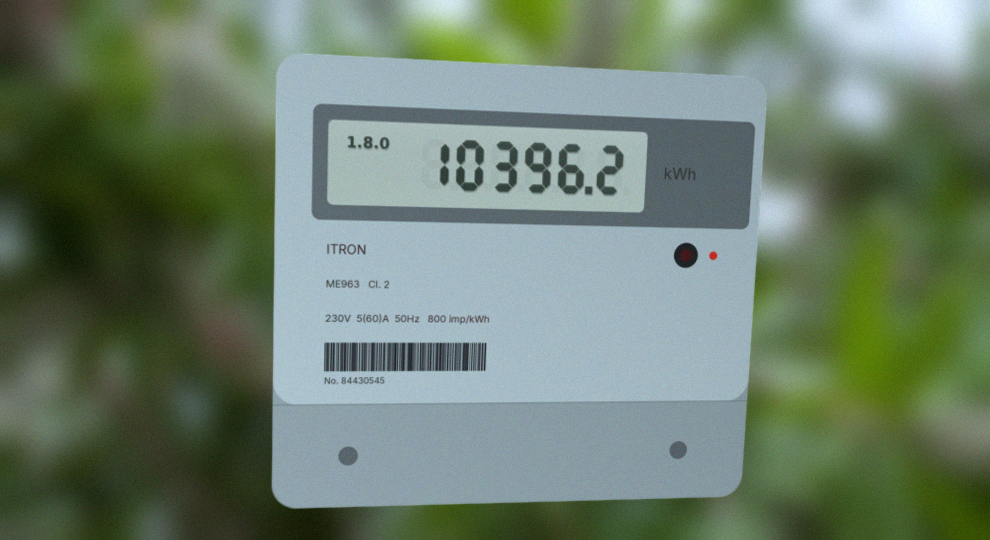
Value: 10396.2 kWh
